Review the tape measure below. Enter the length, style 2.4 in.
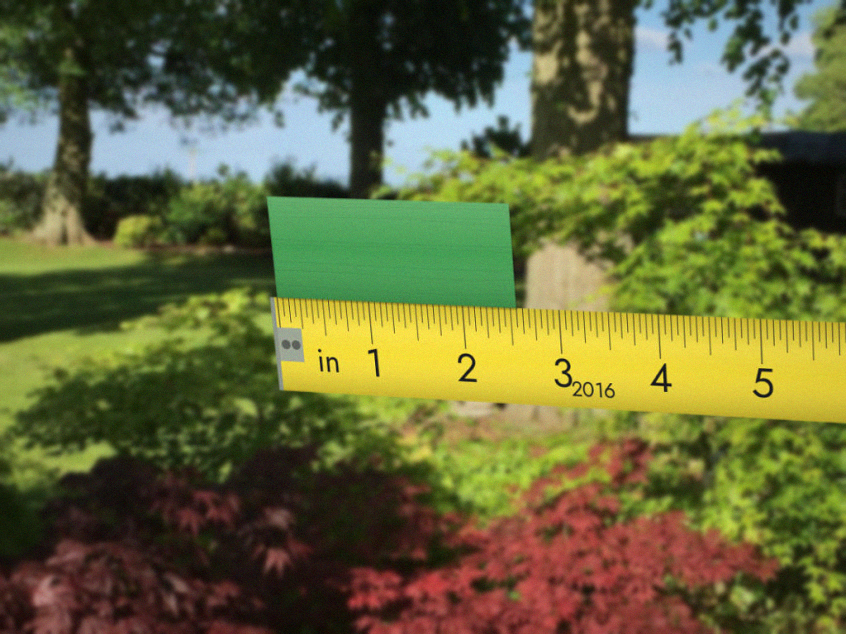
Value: 2.5625 in
